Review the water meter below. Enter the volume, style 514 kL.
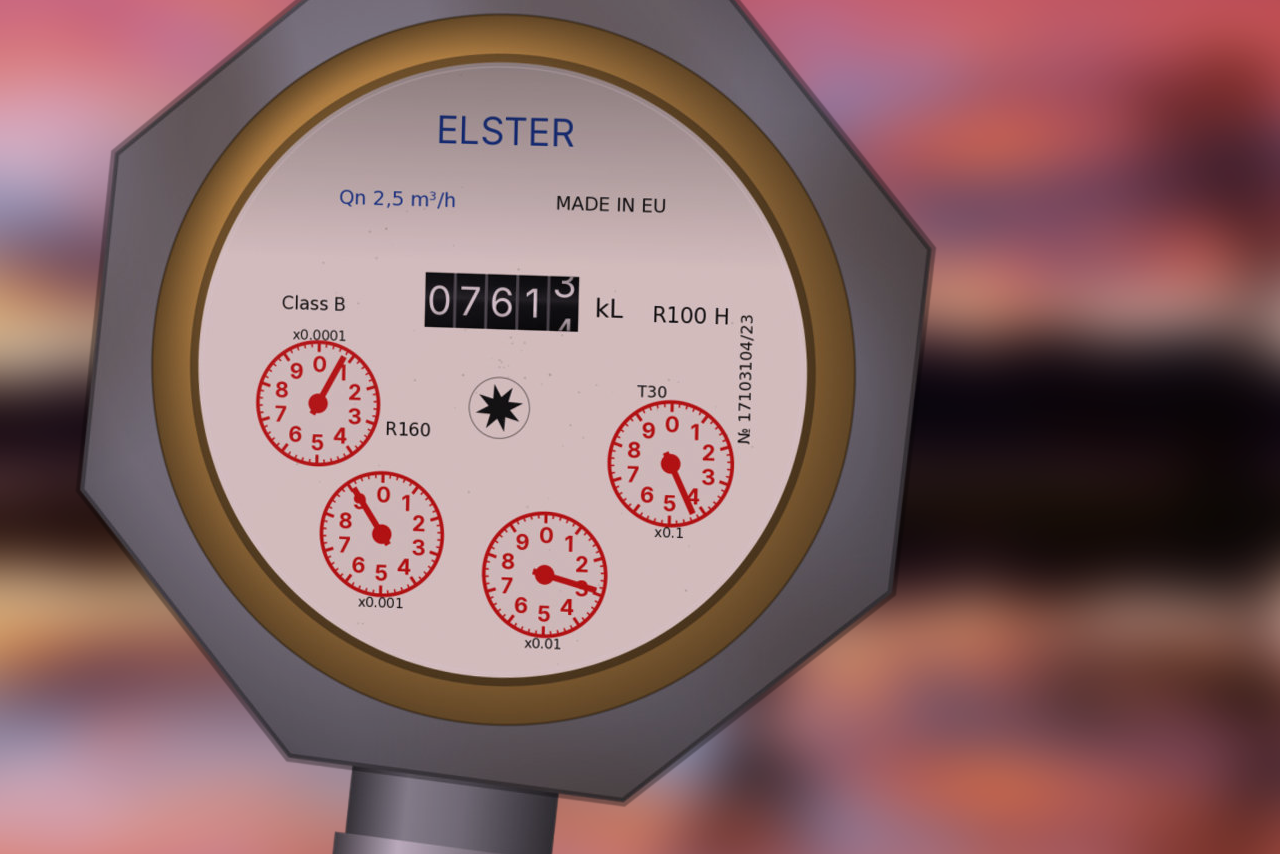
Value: 7613.4290 kL
